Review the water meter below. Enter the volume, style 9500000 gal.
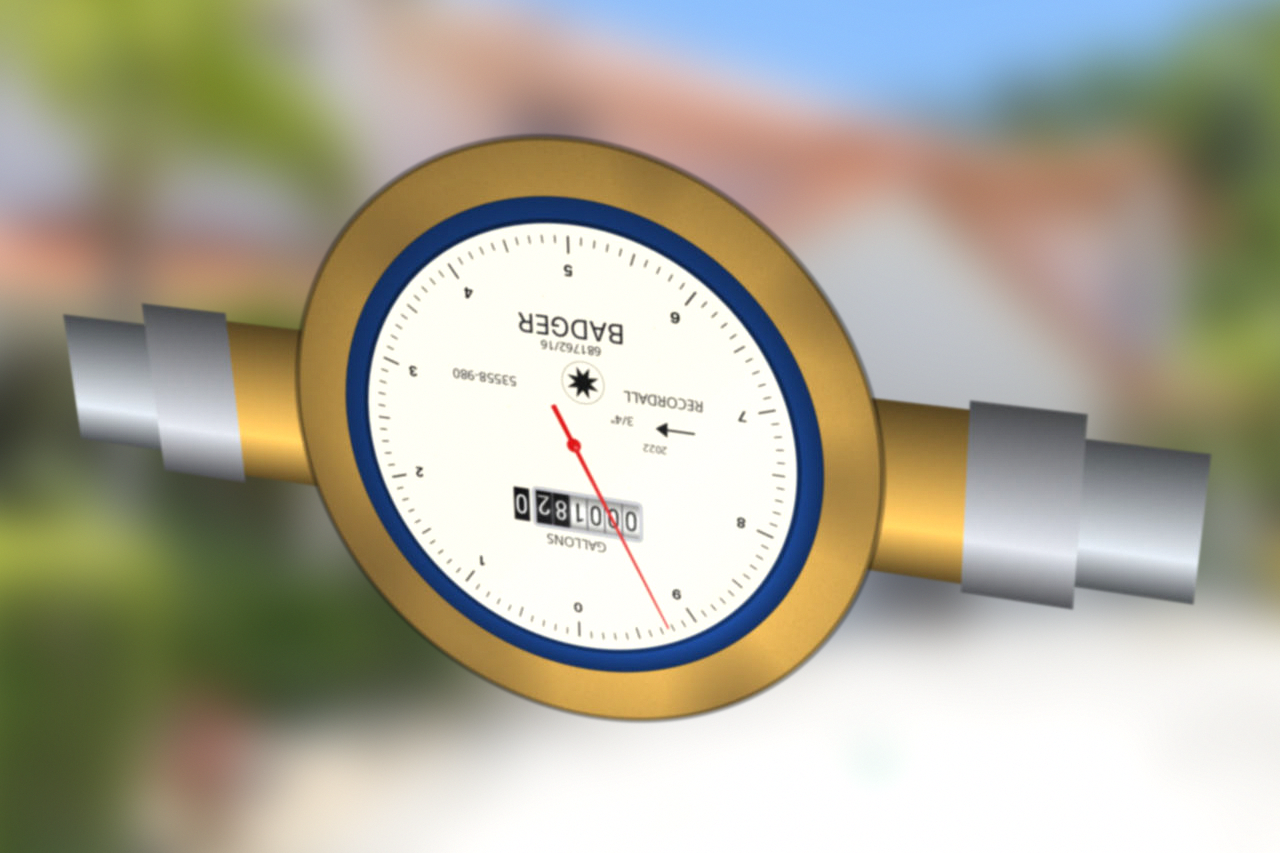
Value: 1819.2 gal
